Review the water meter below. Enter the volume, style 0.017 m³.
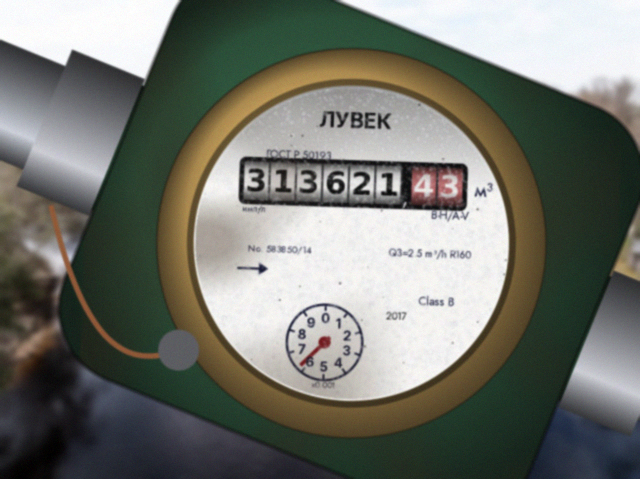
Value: 313621.436 m³
